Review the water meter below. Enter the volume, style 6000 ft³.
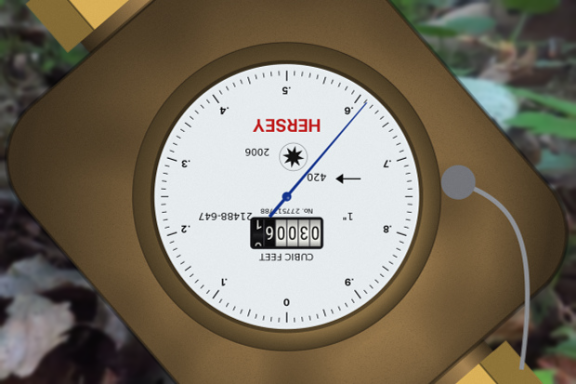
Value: 30060.61 ft³
